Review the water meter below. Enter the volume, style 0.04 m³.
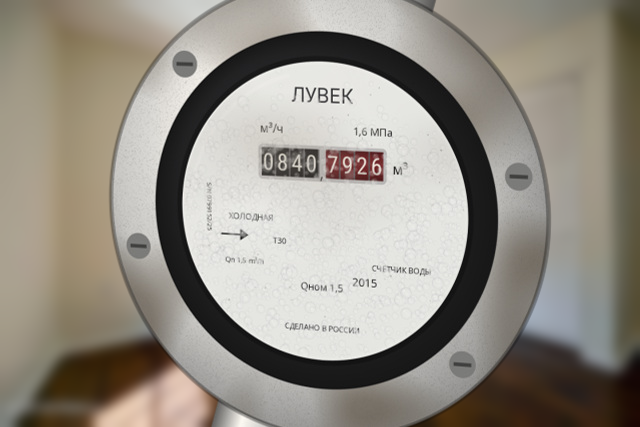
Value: 840.7926 m³
